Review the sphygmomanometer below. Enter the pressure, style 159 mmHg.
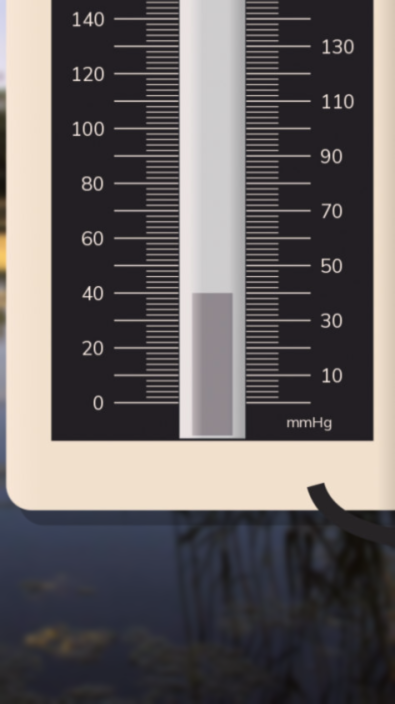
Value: 40 mmHg
